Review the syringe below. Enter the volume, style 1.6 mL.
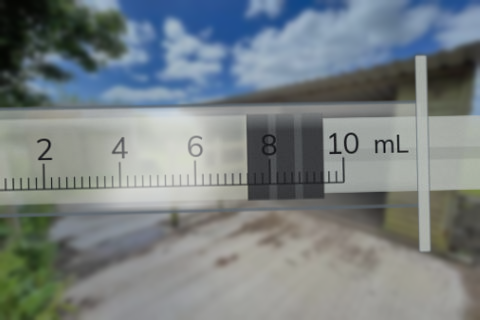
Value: 7.4 mL
